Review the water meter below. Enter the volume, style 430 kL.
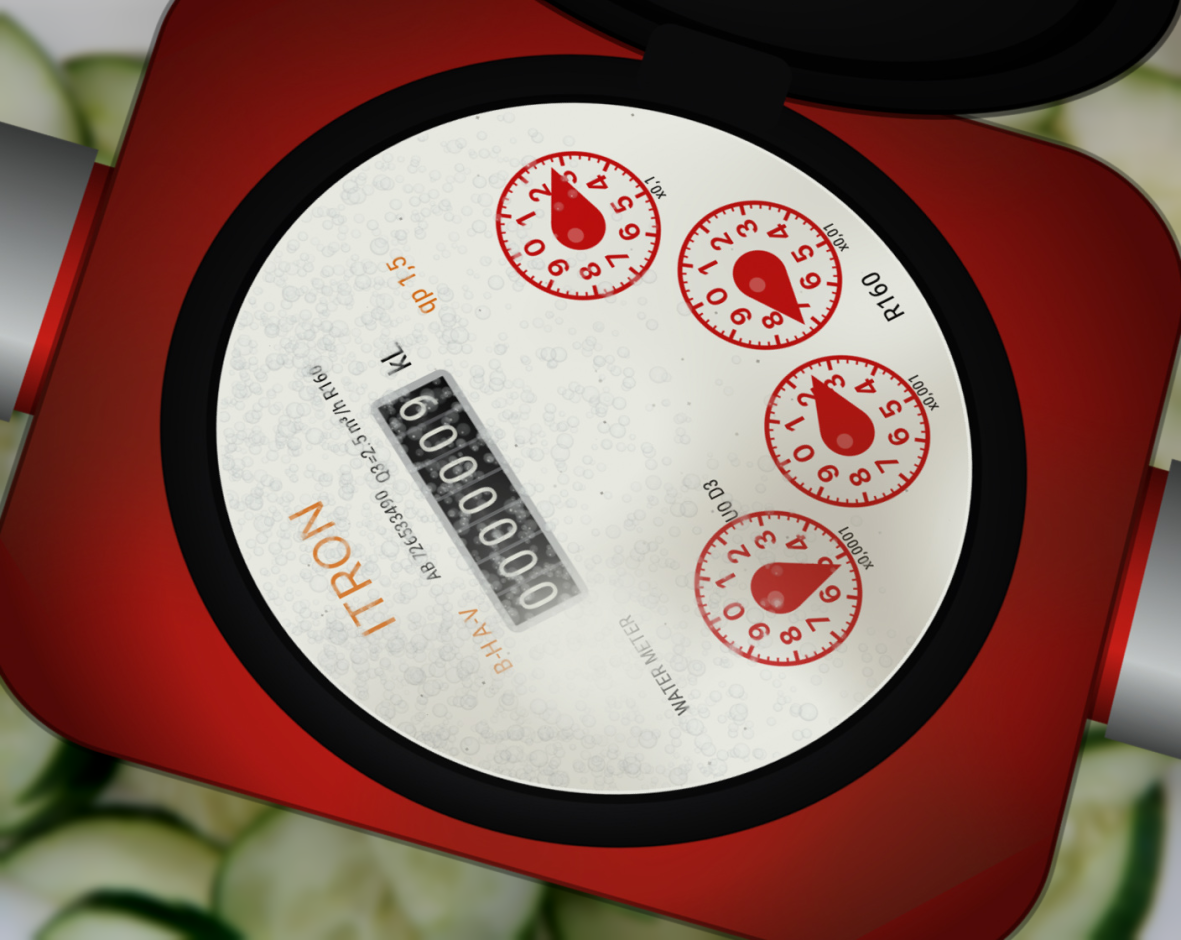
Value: 9.2725 kL
